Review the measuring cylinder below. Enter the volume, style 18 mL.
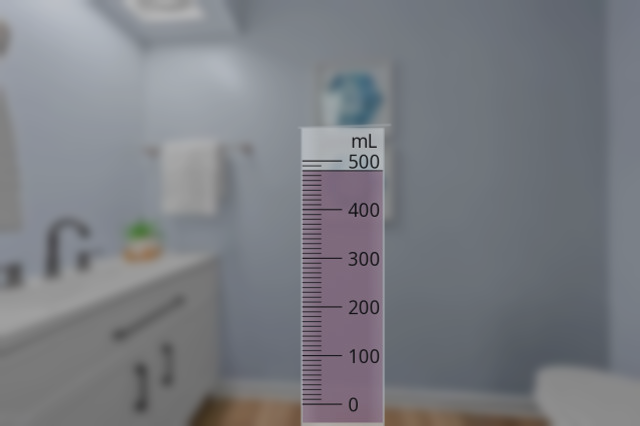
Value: 480 mL
